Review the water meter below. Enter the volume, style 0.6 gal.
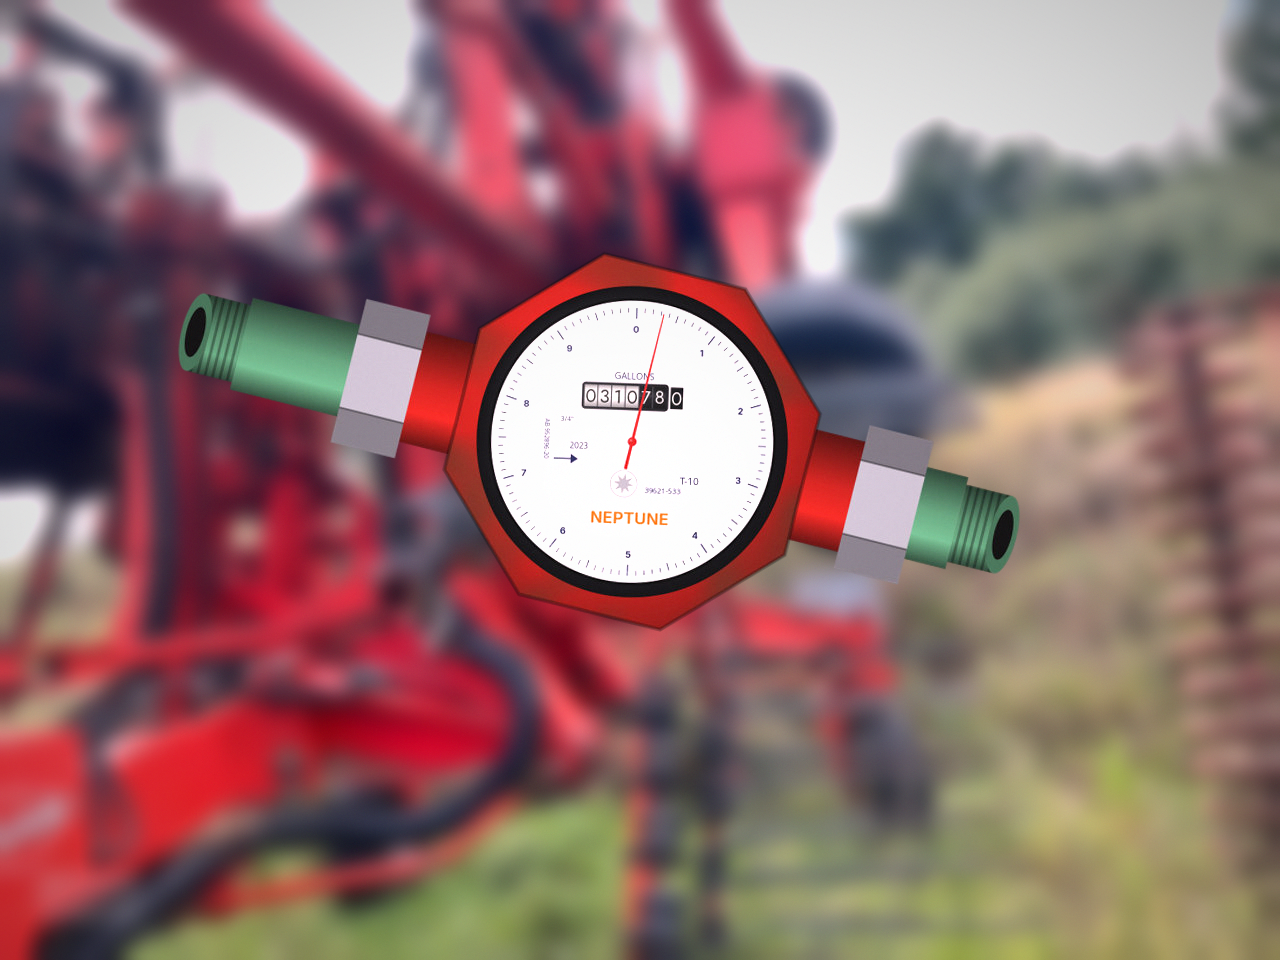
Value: 310780.3 gal
